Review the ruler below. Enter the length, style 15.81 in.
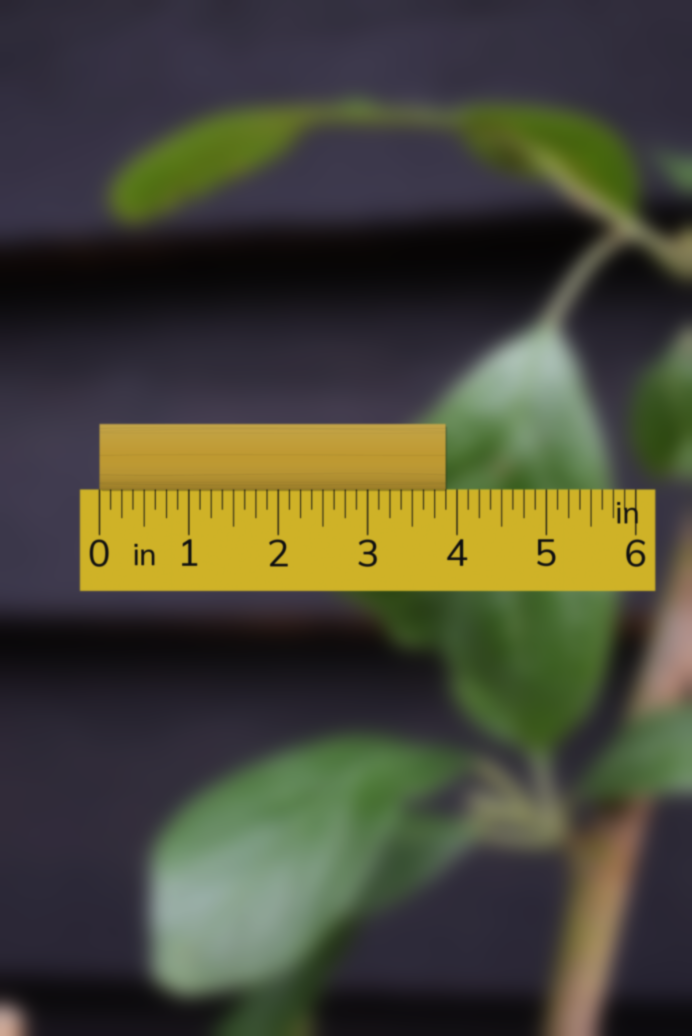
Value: 3.875 in
